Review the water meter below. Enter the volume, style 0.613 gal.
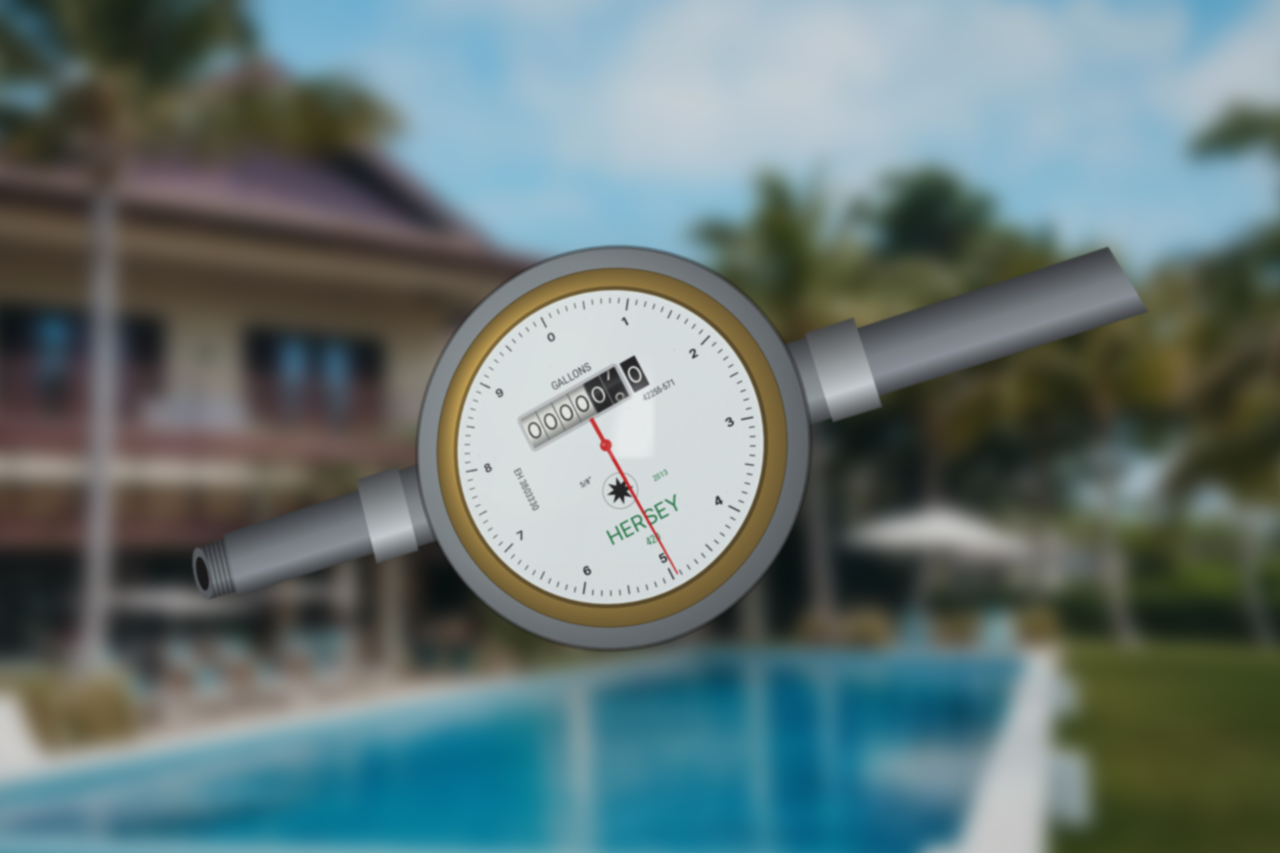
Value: 74.9 gal
